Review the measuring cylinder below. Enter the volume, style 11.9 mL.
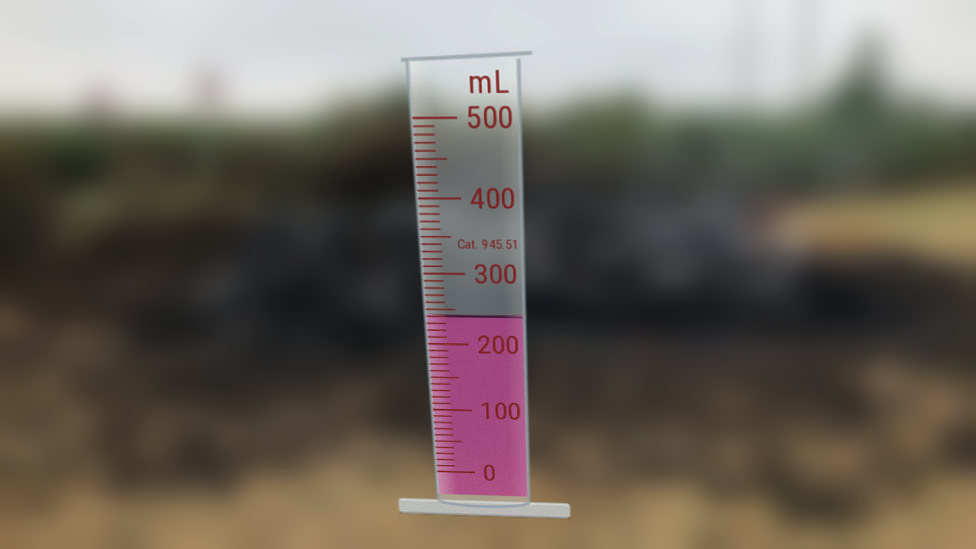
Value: 240 mL
